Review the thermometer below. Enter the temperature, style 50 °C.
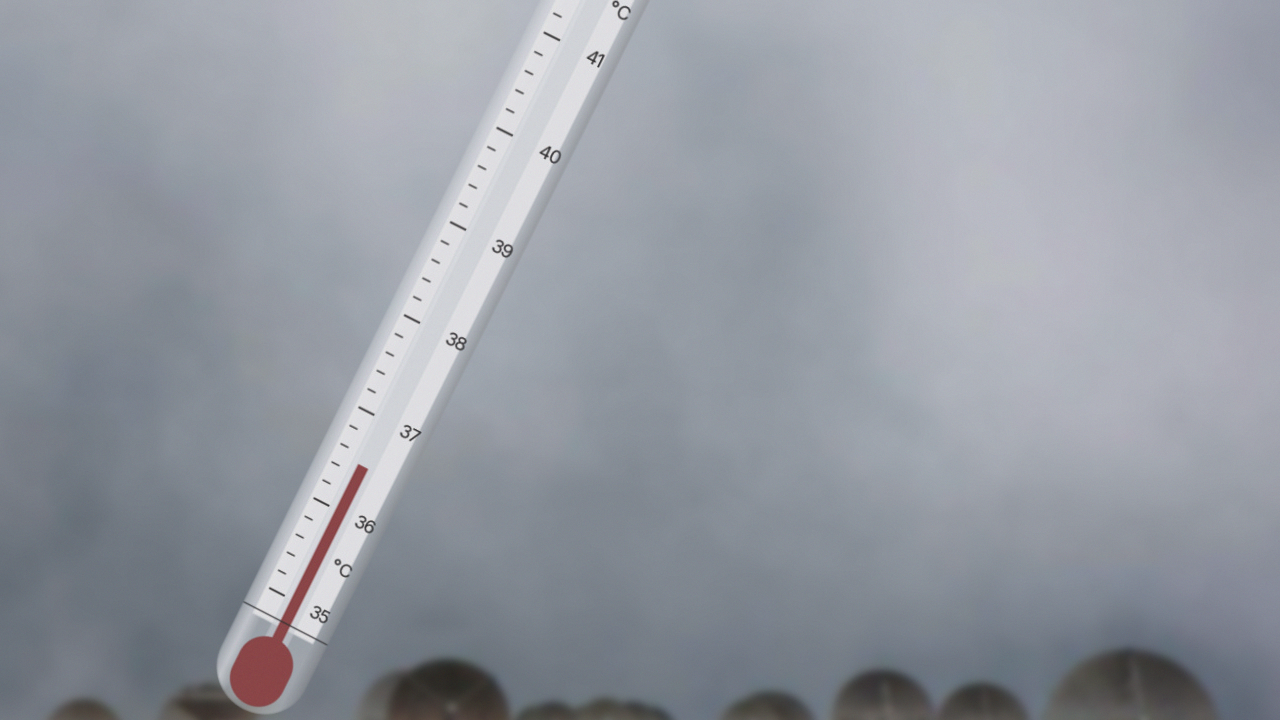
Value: 36.5 °C
